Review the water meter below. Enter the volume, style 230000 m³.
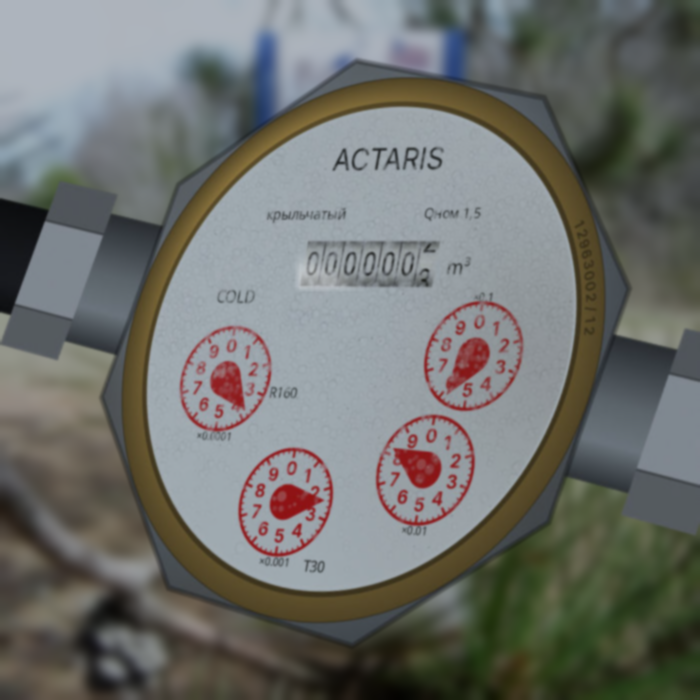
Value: 2.5823 m³
